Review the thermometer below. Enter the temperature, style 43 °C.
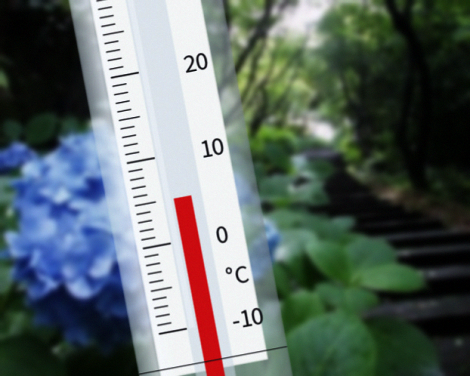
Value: 5 °C
